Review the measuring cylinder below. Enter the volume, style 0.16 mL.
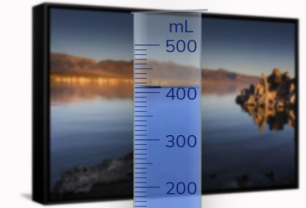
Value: 410 mL
